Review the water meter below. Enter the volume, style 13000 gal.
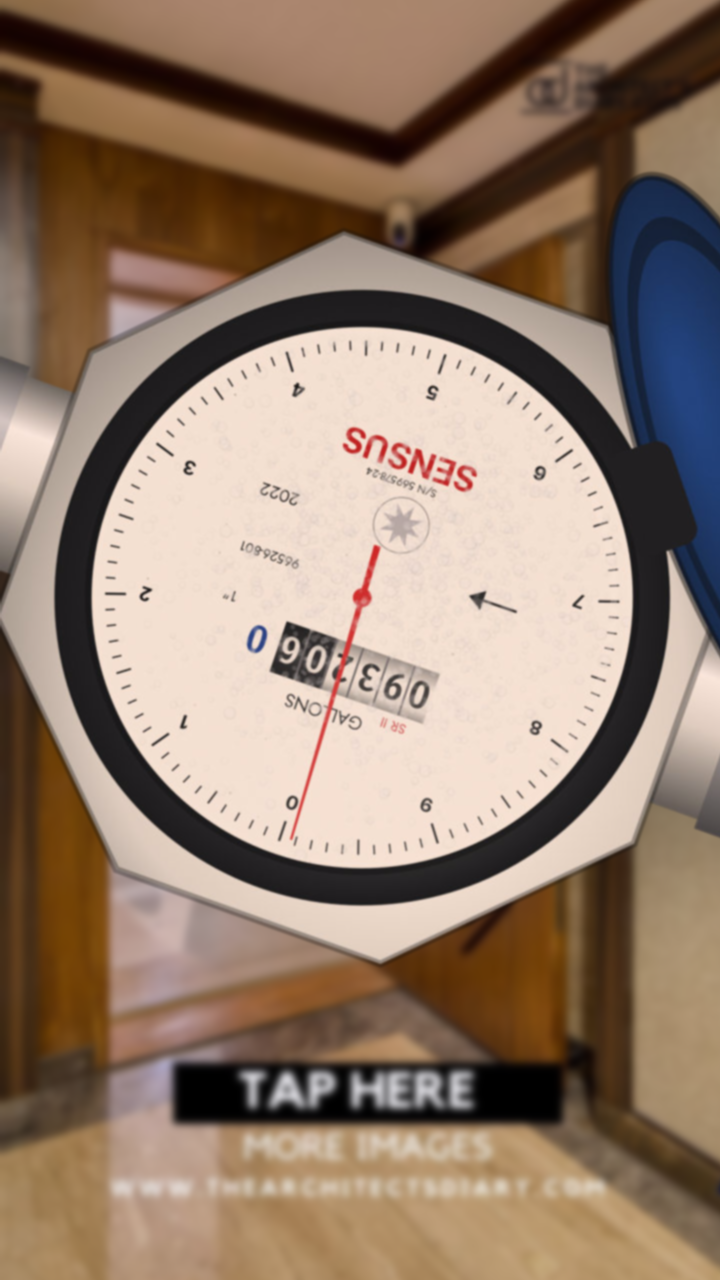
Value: 932059.9 gal
